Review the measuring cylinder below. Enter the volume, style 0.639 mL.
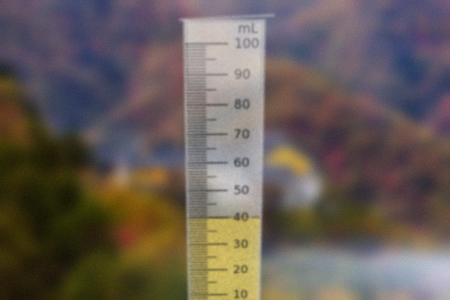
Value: 40 mL
